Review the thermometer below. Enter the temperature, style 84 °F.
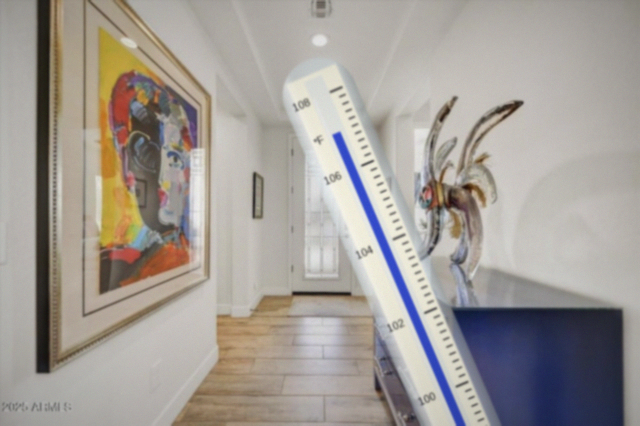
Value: 107 °F
